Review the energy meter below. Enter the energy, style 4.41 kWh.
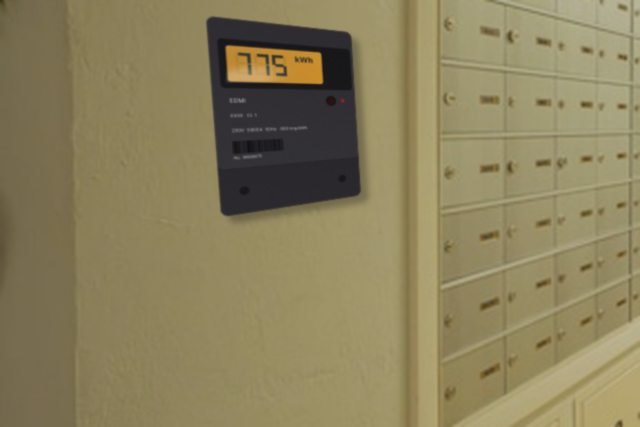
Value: 775 kWh
